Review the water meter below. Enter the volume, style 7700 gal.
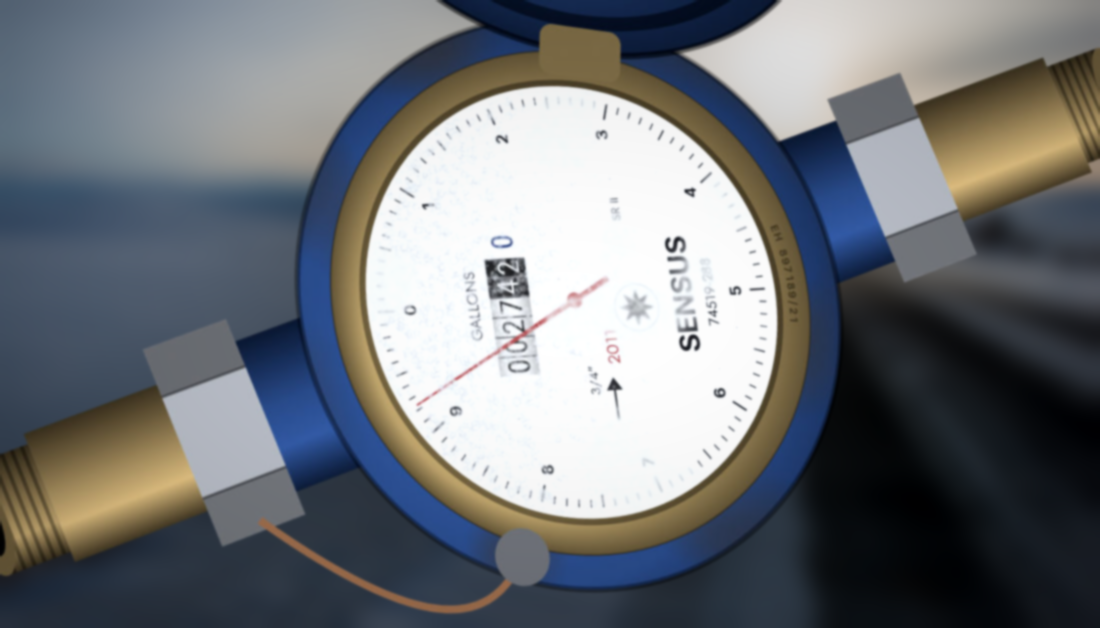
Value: 27419.2 gal
